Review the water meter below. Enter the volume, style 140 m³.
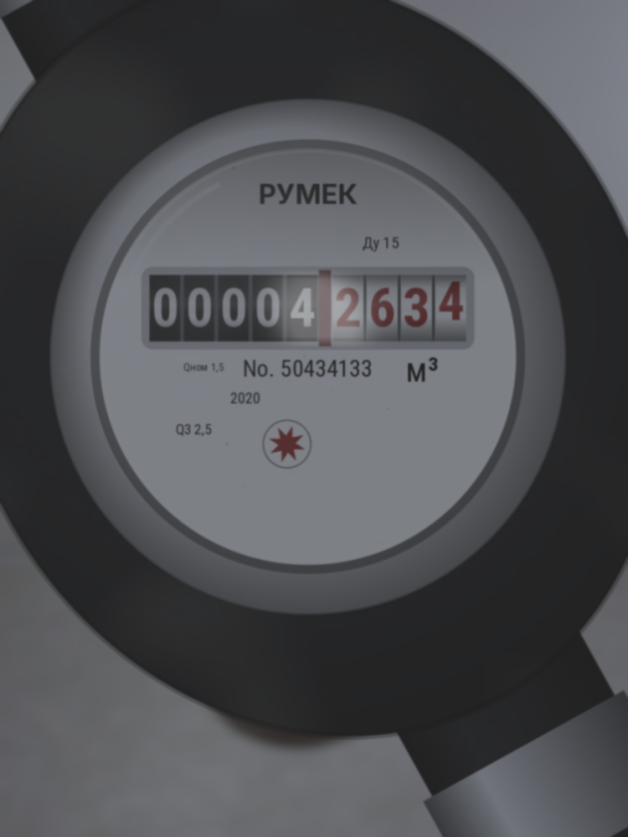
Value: 4.2634 m³
